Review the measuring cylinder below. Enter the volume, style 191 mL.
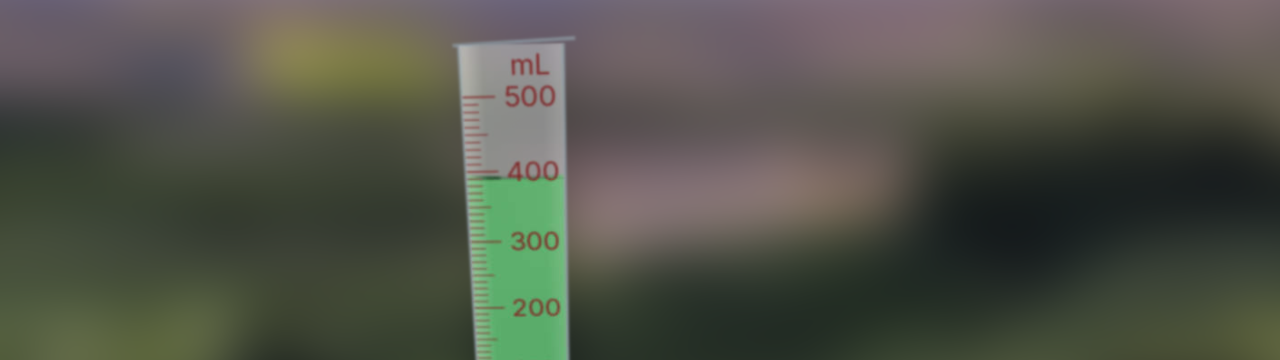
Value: 390 mL
